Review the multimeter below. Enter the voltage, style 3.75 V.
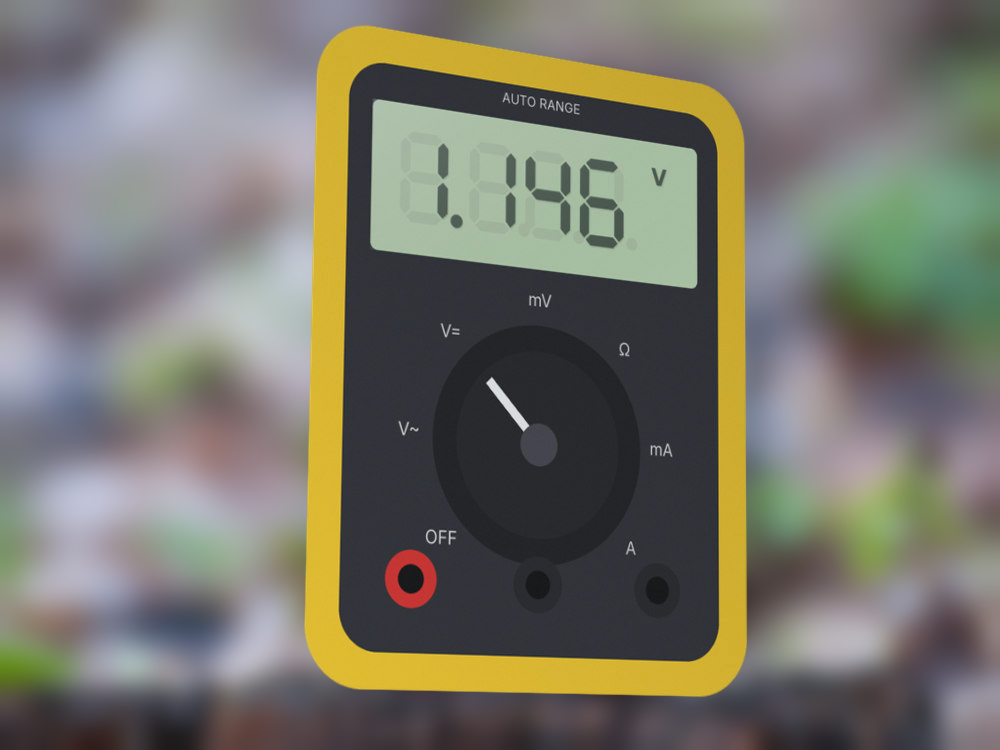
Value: 1.146 V
